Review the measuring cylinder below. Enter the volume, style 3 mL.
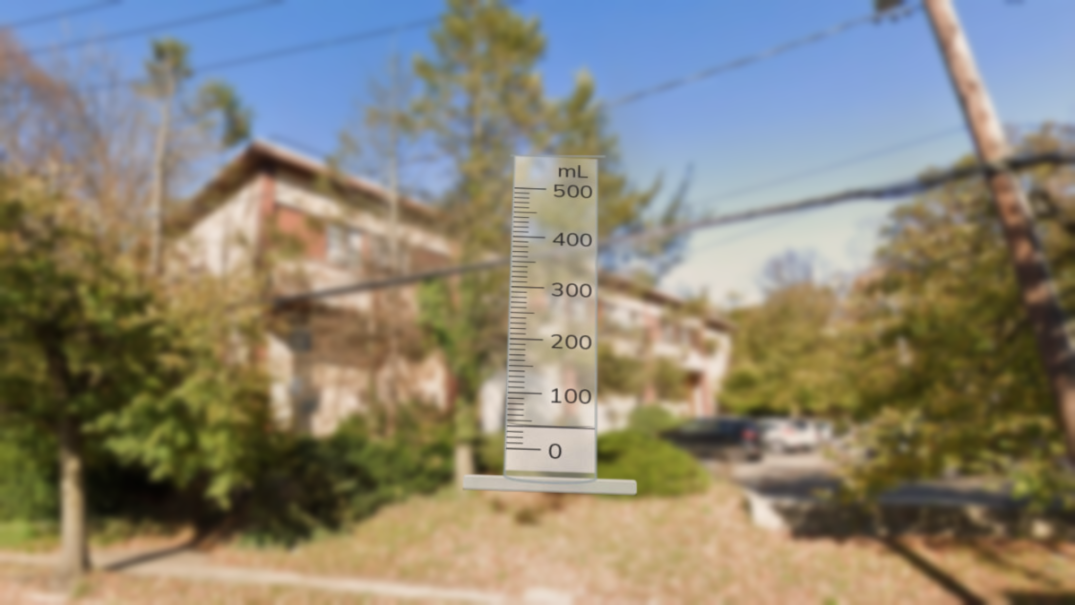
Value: 40 mL
